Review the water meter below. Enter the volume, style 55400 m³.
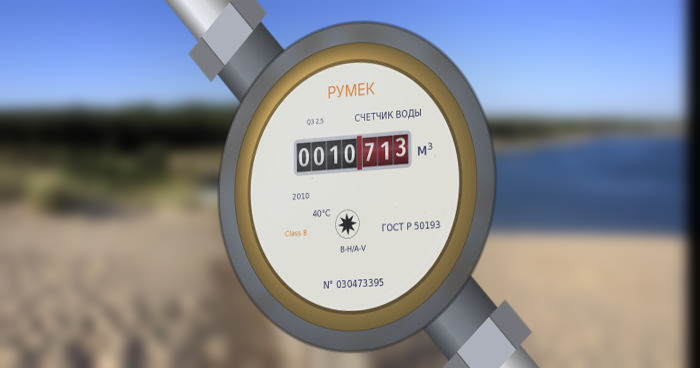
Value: 10.713 m³
